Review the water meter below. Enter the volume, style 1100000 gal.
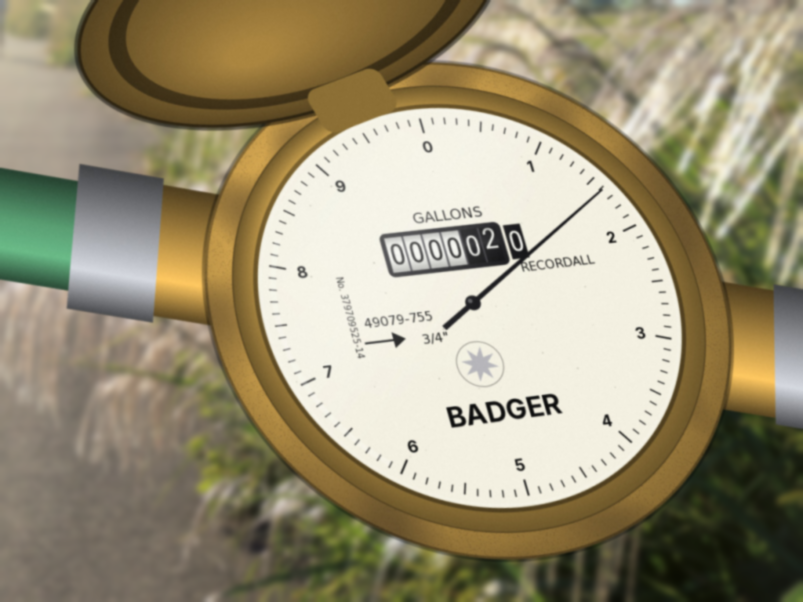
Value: 21.6 gal
